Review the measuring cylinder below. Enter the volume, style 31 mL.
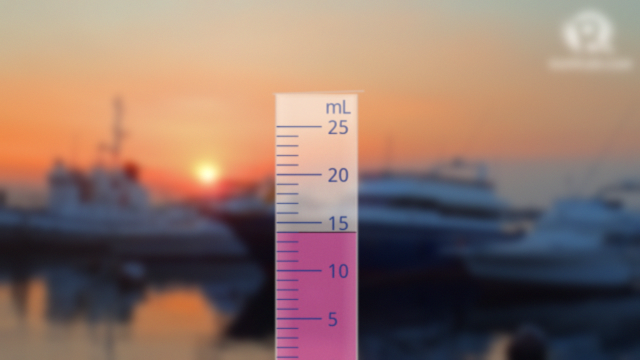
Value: 14 mL
